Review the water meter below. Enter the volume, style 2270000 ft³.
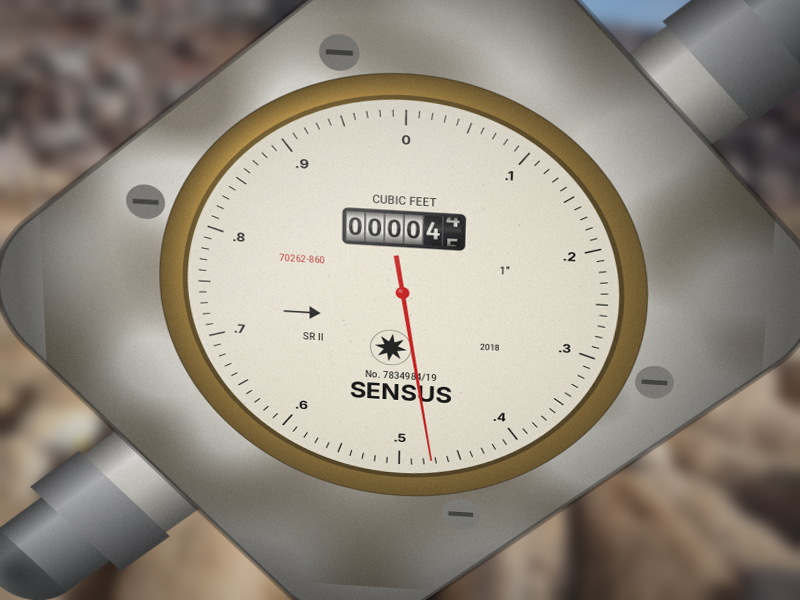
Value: 44.47 ft³
